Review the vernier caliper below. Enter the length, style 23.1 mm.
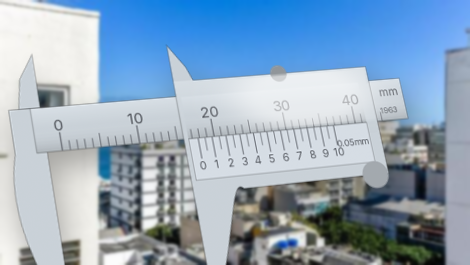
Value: 17.8 mm
